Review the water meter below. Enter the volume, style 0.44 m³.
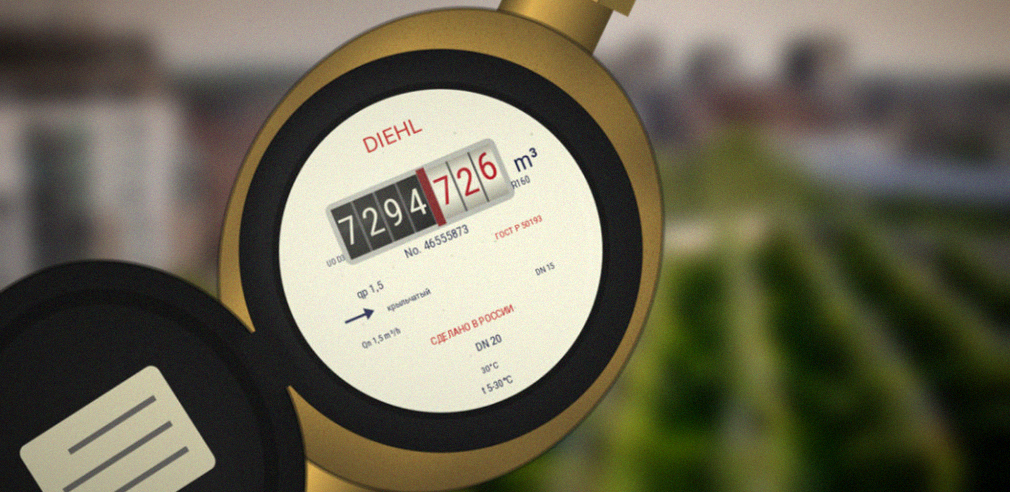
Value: 7294.726 m³
